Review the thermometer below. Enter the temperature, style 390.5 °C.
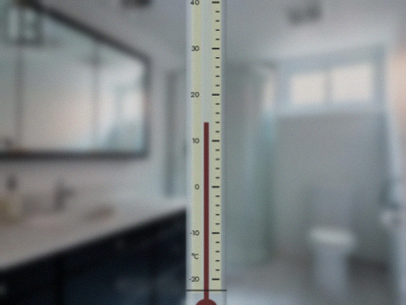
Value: 14 °C
